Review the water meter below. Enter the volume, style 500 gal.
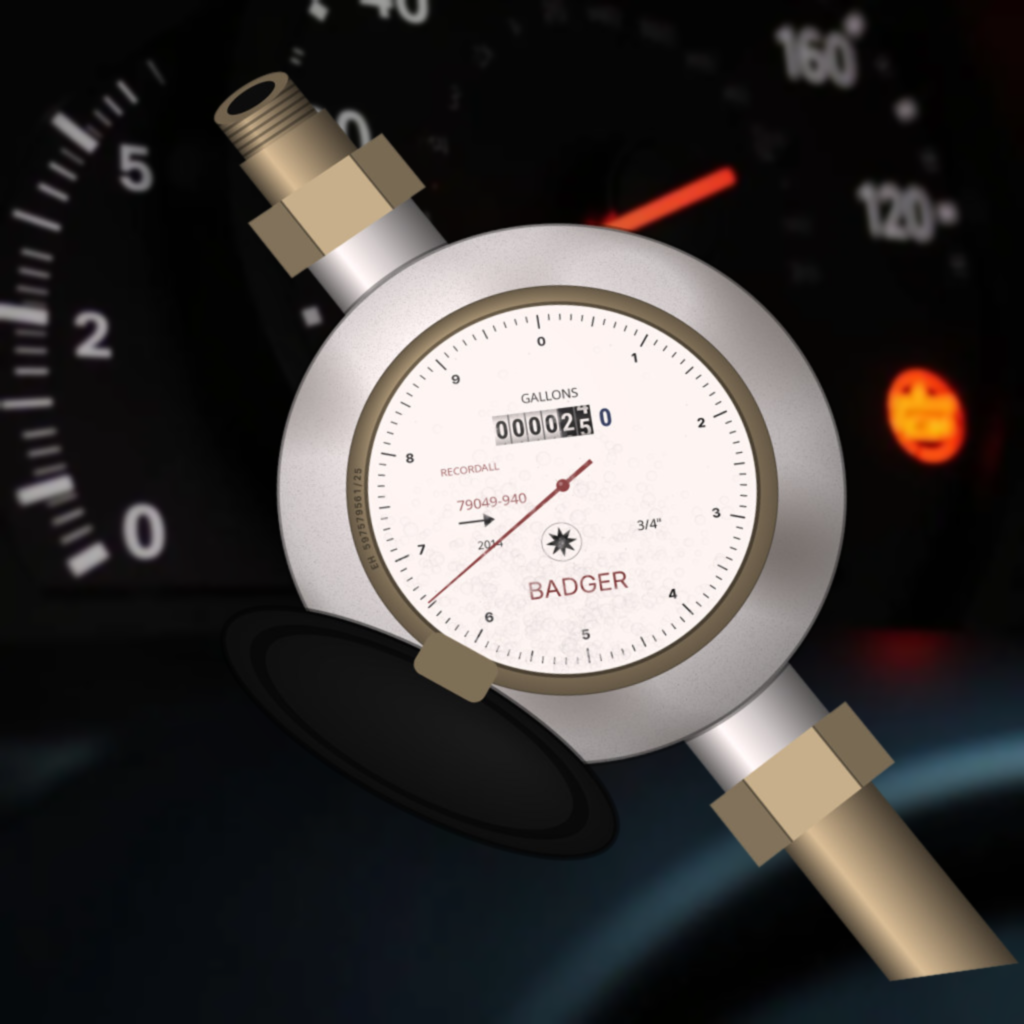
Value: 246.5 gal
